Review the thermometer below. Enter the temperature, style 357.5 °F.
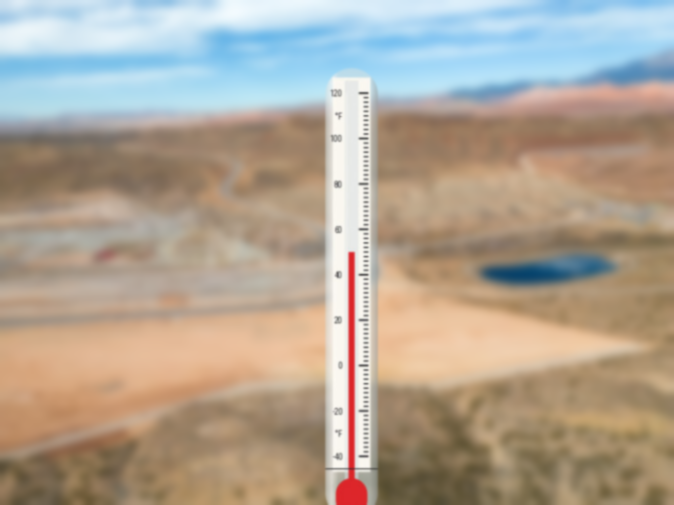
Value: 50 °F
